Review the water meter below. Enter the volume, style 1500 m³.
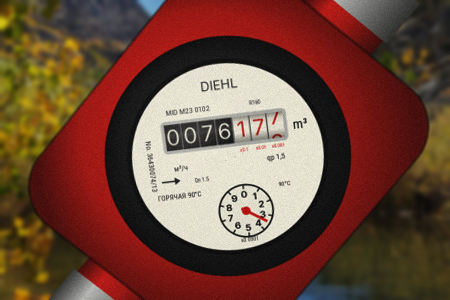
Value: 76.1773 m³
